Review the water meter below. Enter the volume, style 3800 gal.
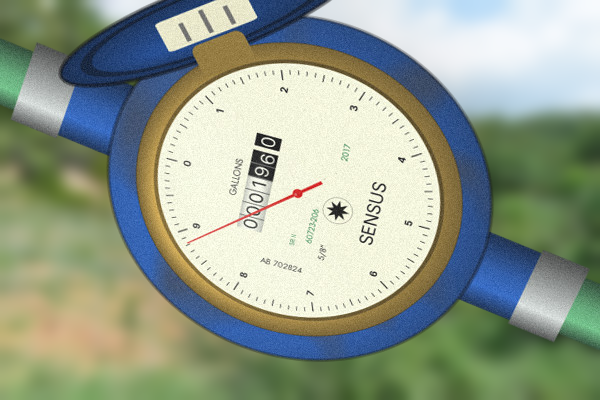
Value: 1958.8 gal
